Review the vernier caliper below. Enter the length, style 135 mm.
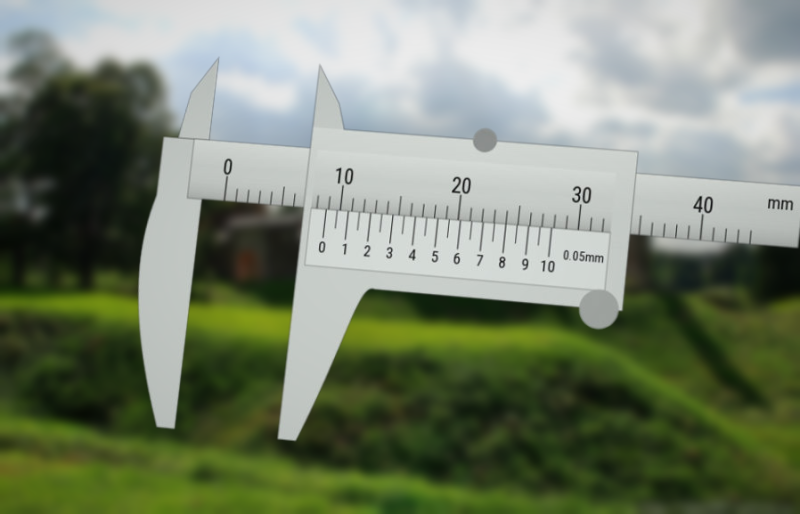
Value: 8.8 mm
